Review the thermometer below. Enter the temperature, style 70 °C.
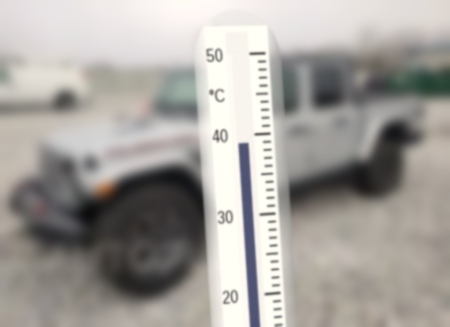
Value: 39 °C
